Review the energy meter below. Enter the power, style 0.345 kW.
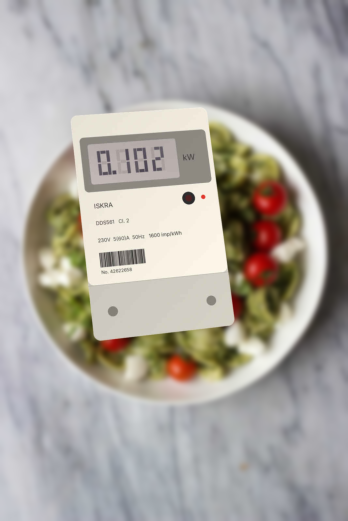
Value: 0.102 kW
